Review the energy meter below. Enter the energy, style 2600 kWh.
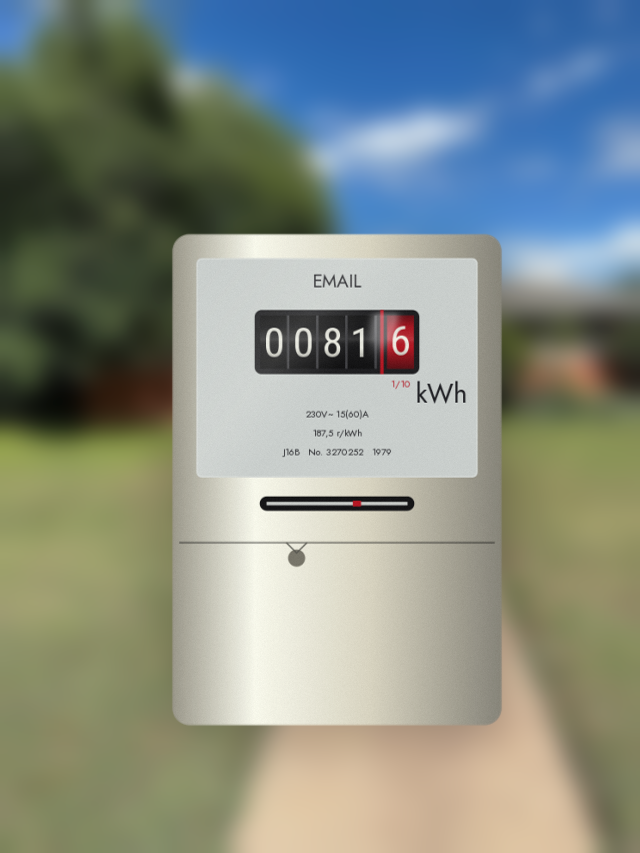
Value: 81.6 kWh
